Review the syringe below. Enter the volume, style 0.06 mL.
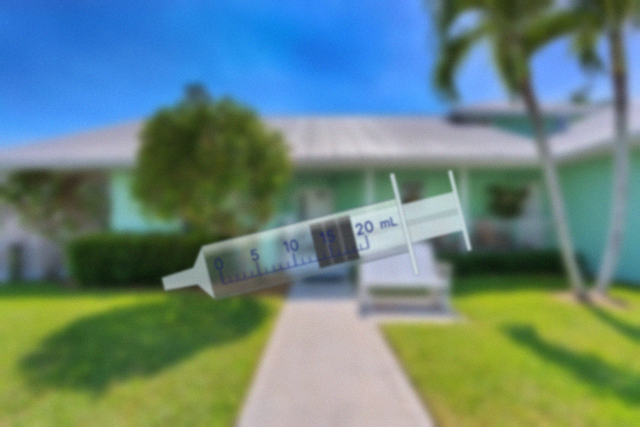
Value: 13 mL
